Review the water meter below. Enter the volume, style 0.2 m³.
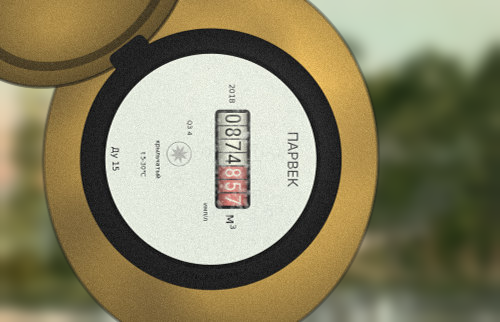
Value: 874.857 m³
